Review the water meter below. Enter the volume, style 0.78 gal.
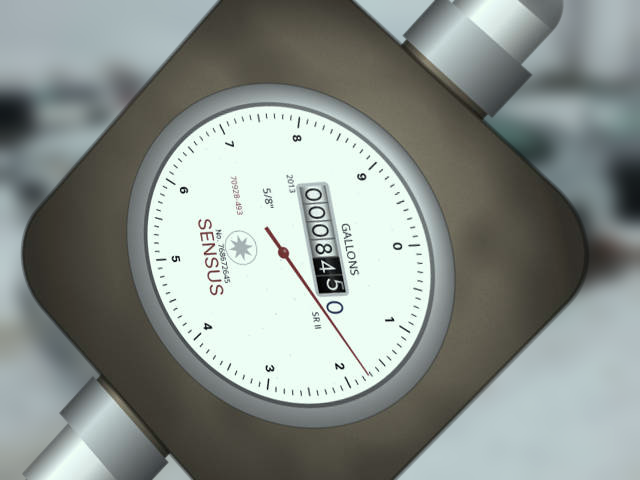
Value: 8451.7 gal
